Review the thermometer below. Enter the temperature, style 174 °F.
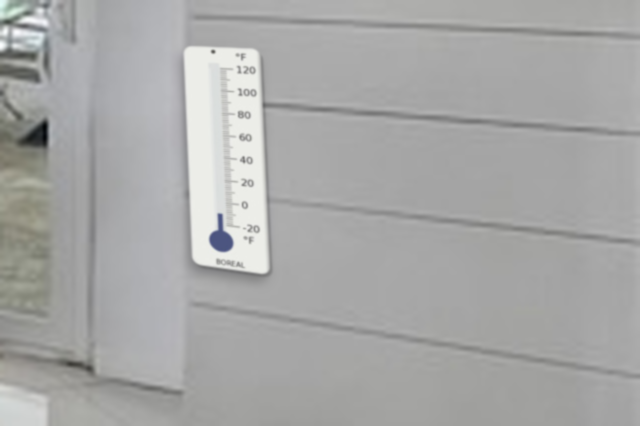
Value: -10 °F
